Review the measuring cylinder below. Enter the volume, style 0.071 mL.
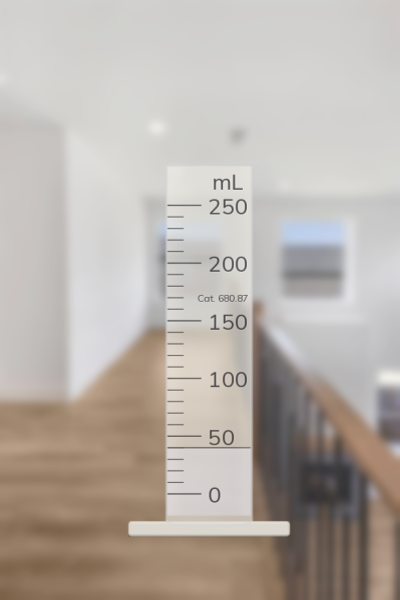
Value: 40 mL
